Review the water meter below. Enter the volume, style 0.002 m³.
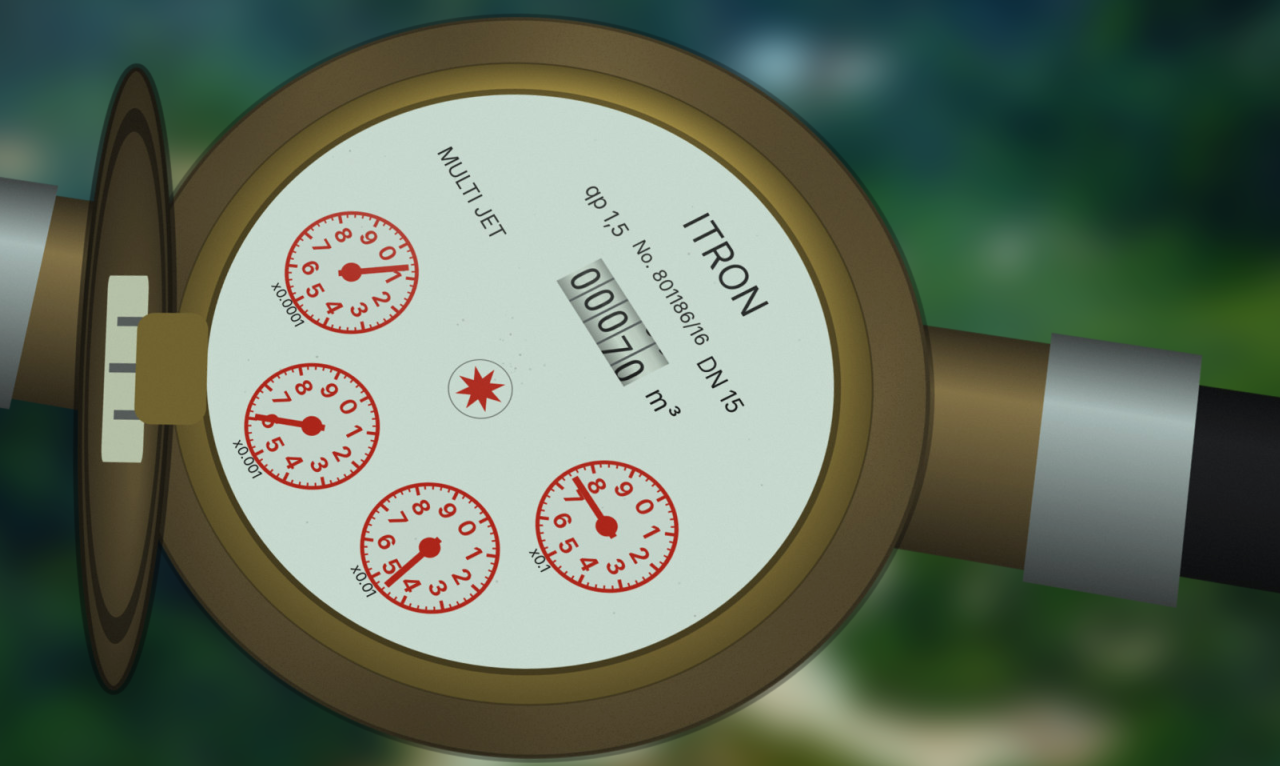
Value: 69.7460 m³
